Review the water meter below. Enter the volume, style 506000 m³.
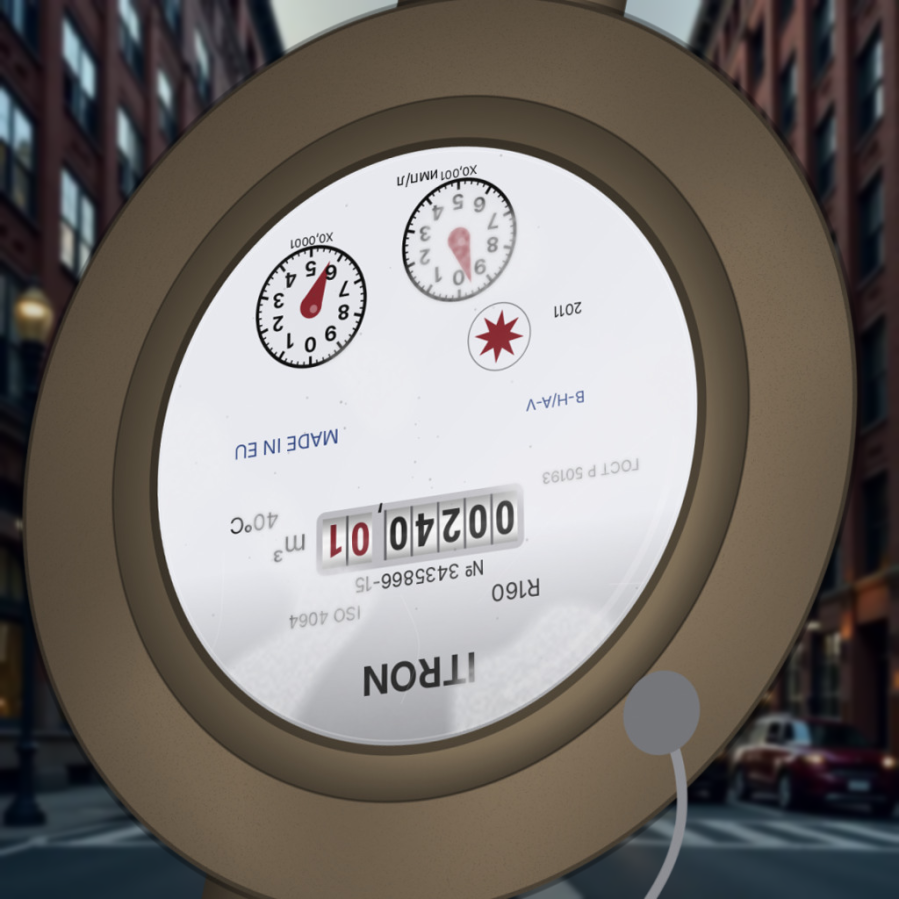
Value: 240.0095 m³
